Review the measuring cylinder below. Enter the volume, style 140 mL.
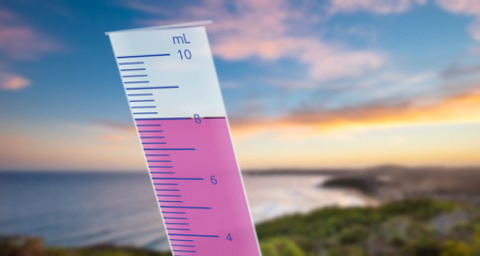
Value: 8 mL
